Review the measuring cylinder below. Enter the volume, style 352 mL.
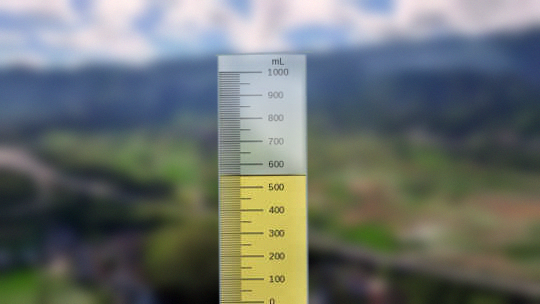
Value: 550 mL
